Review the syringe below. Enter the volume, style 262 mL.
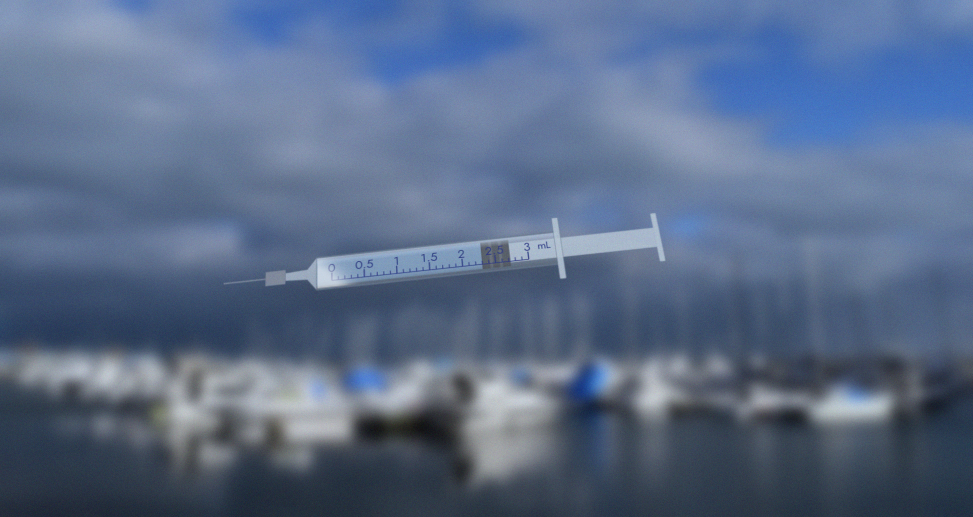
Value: 2.3 mL
